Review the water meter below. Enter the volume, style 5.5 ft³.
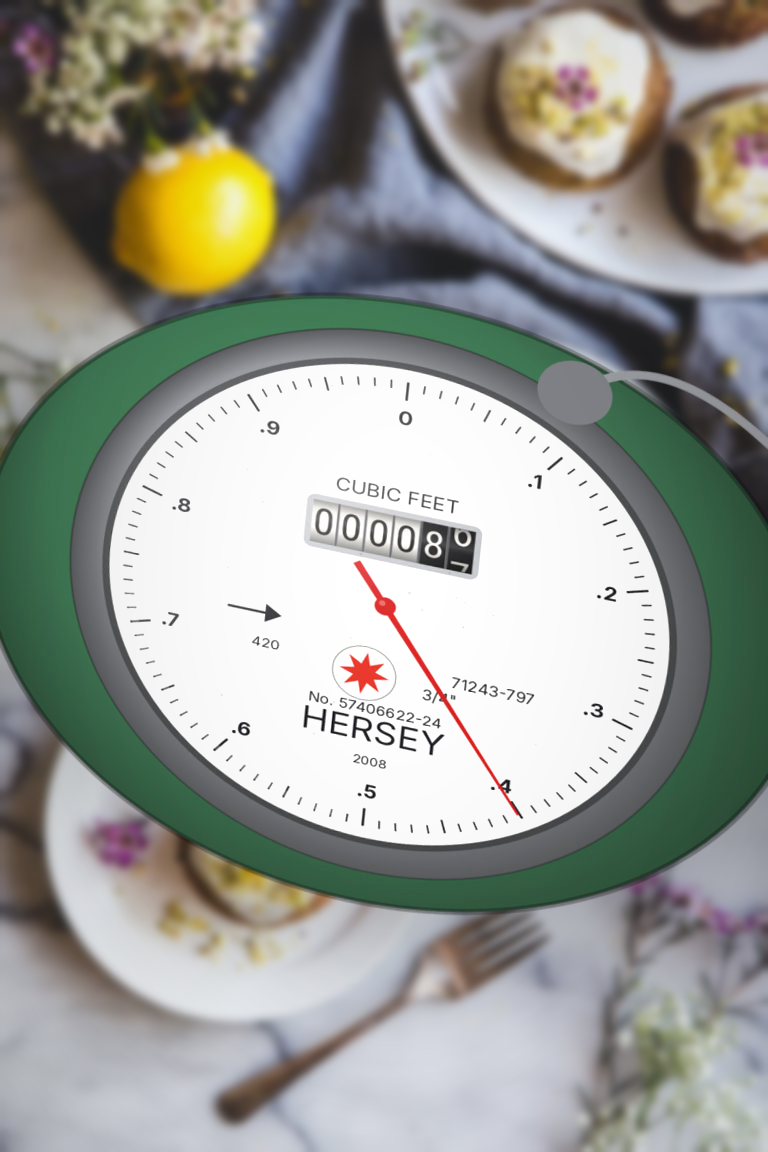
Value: 86.40 ft³
